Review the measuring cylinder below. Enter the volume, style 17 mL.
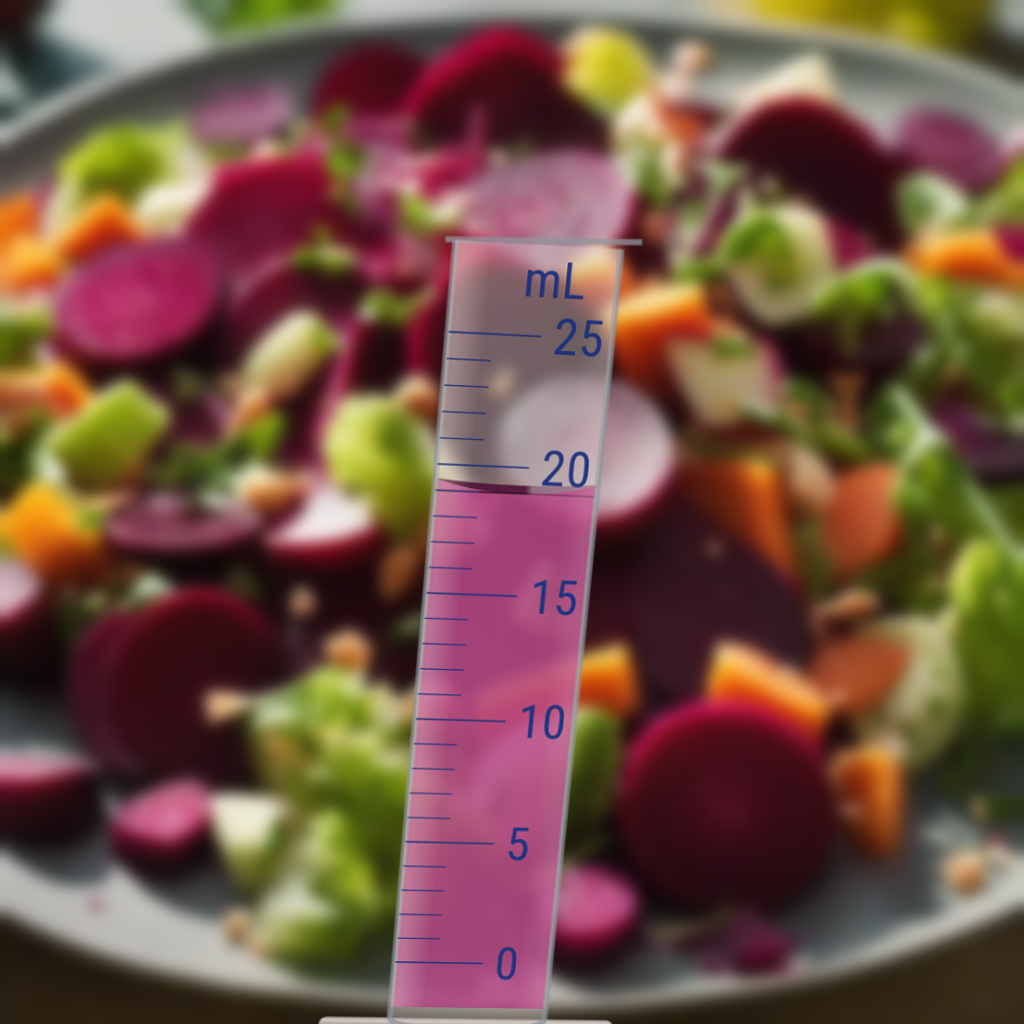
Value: 19 mL
